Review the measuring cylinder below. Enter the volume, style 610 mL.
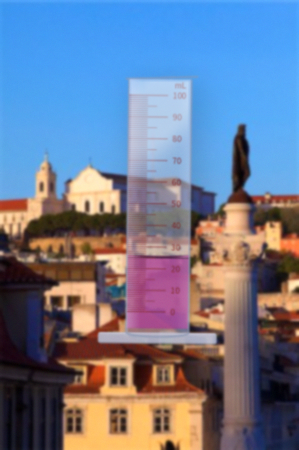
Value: 25 mL
